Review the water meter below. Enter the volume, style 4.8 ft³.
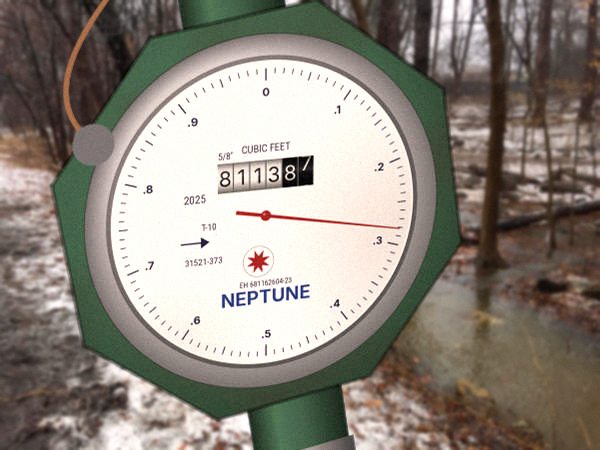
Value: 811387.28 ft³
